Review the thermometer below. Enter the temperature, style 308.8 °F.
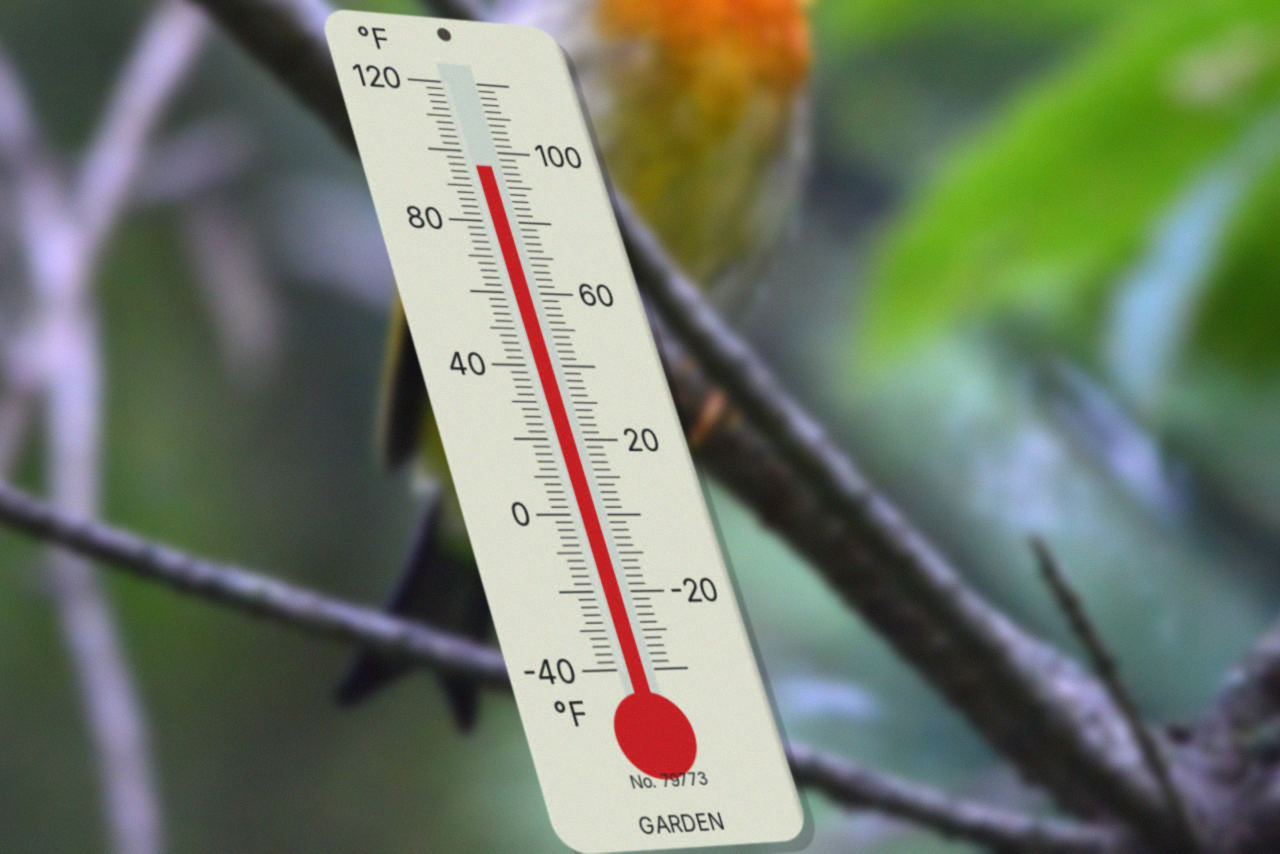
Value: 96 °F
